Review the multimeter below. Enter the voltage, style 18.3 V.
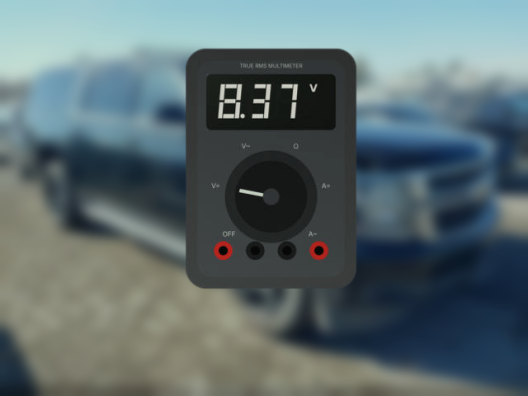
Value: 8.37 V
